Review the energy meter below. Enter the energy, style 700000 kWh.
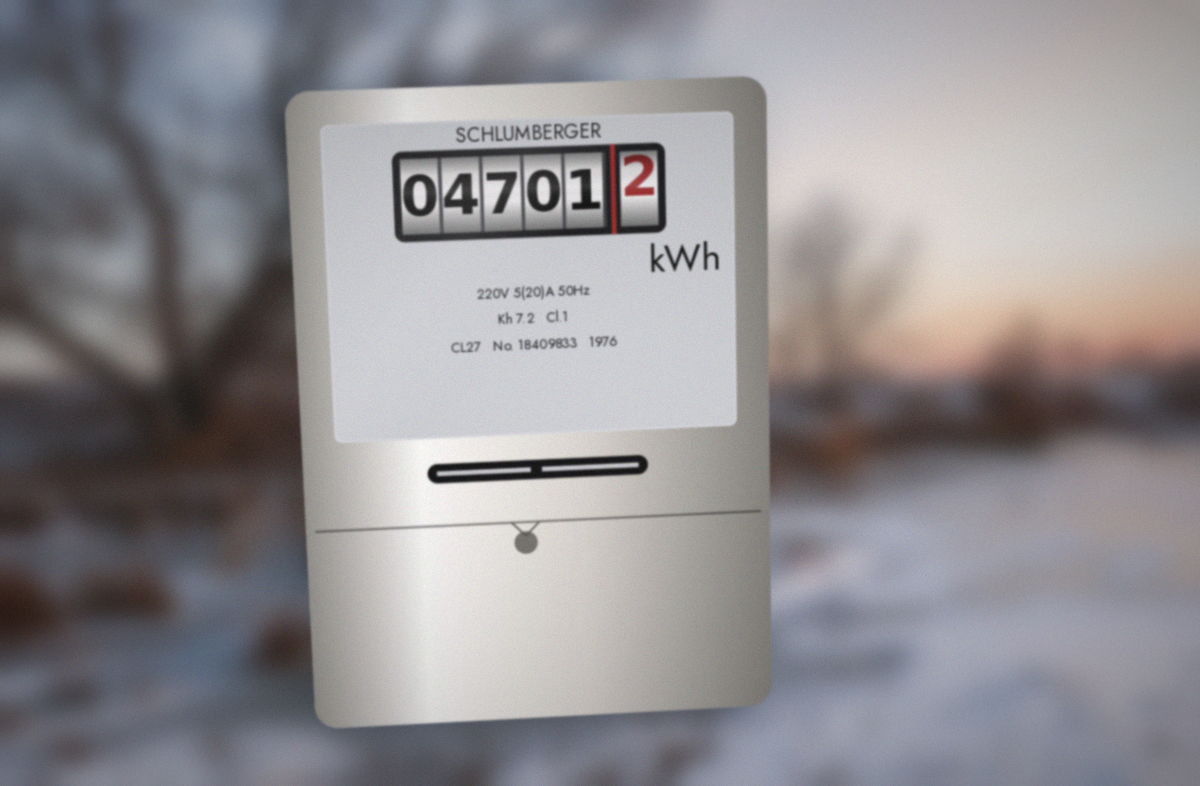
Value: 4701.2 kWh
